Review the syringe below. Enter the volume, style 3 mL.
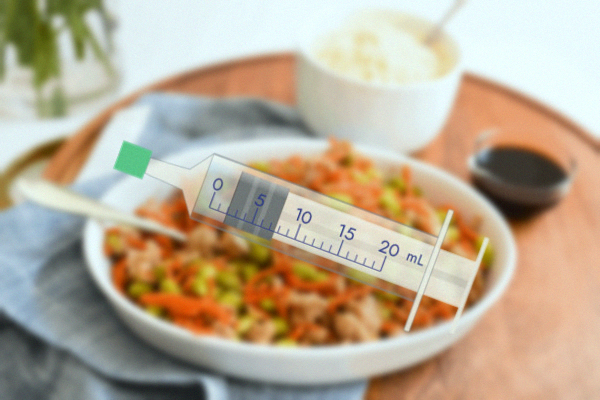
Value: 2 mL
